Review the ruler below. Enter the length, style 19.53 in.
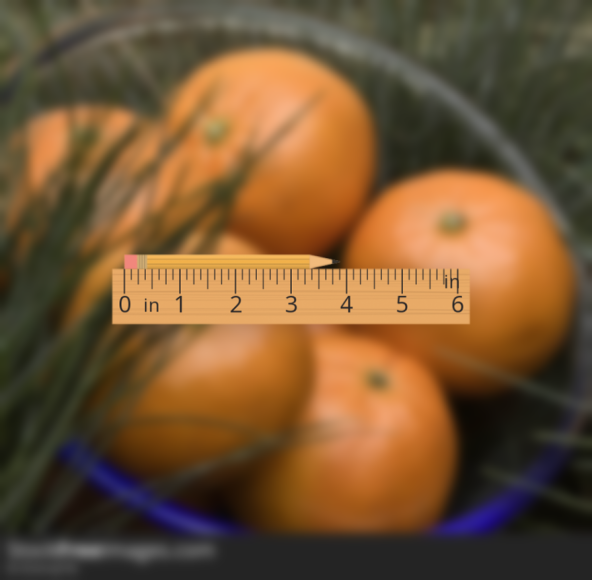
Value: 3.875 in
